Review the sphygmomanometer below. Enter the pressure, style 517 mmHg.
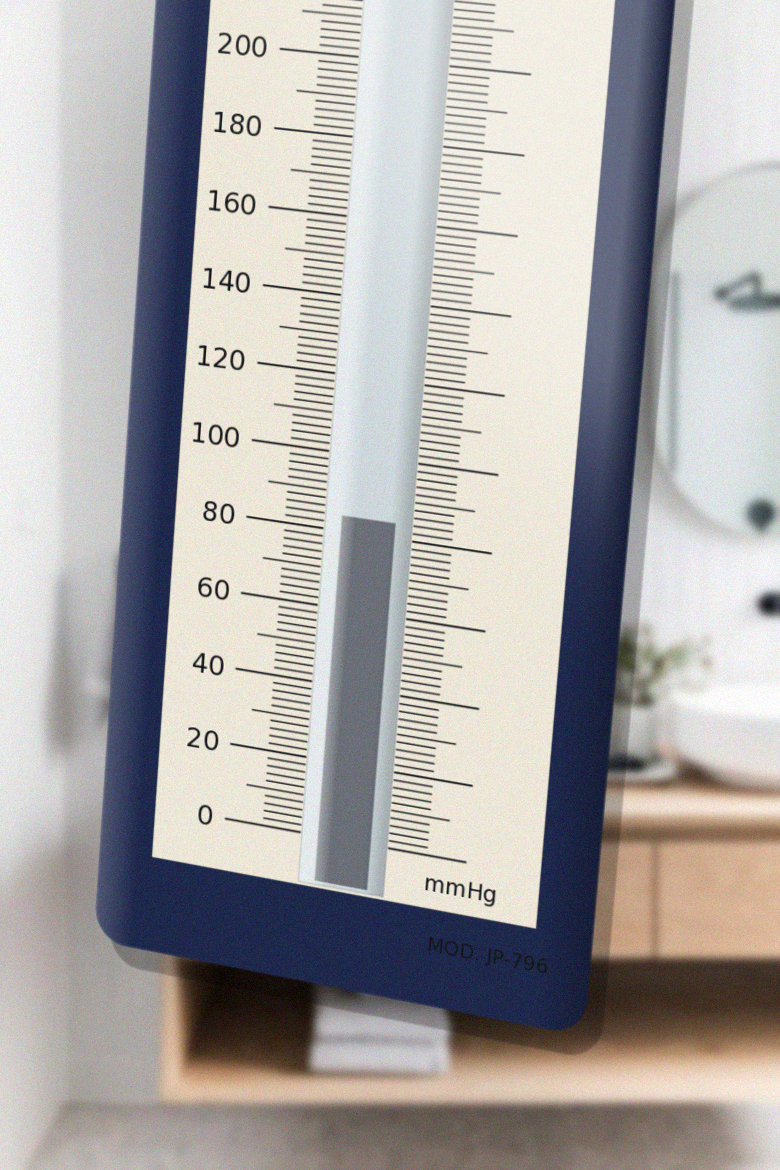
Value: 84 mmHg
